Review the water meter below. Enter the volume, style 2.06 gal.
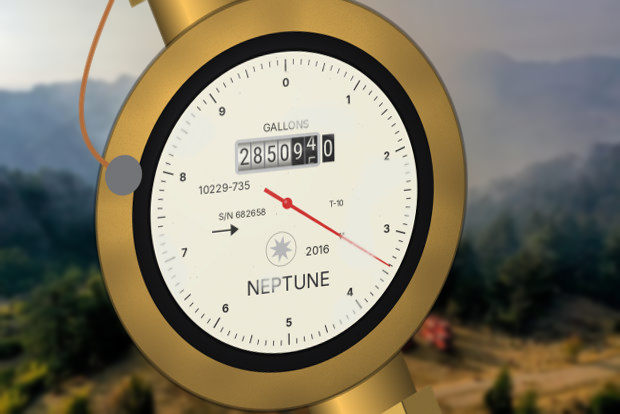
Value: 2850943.4 gal
